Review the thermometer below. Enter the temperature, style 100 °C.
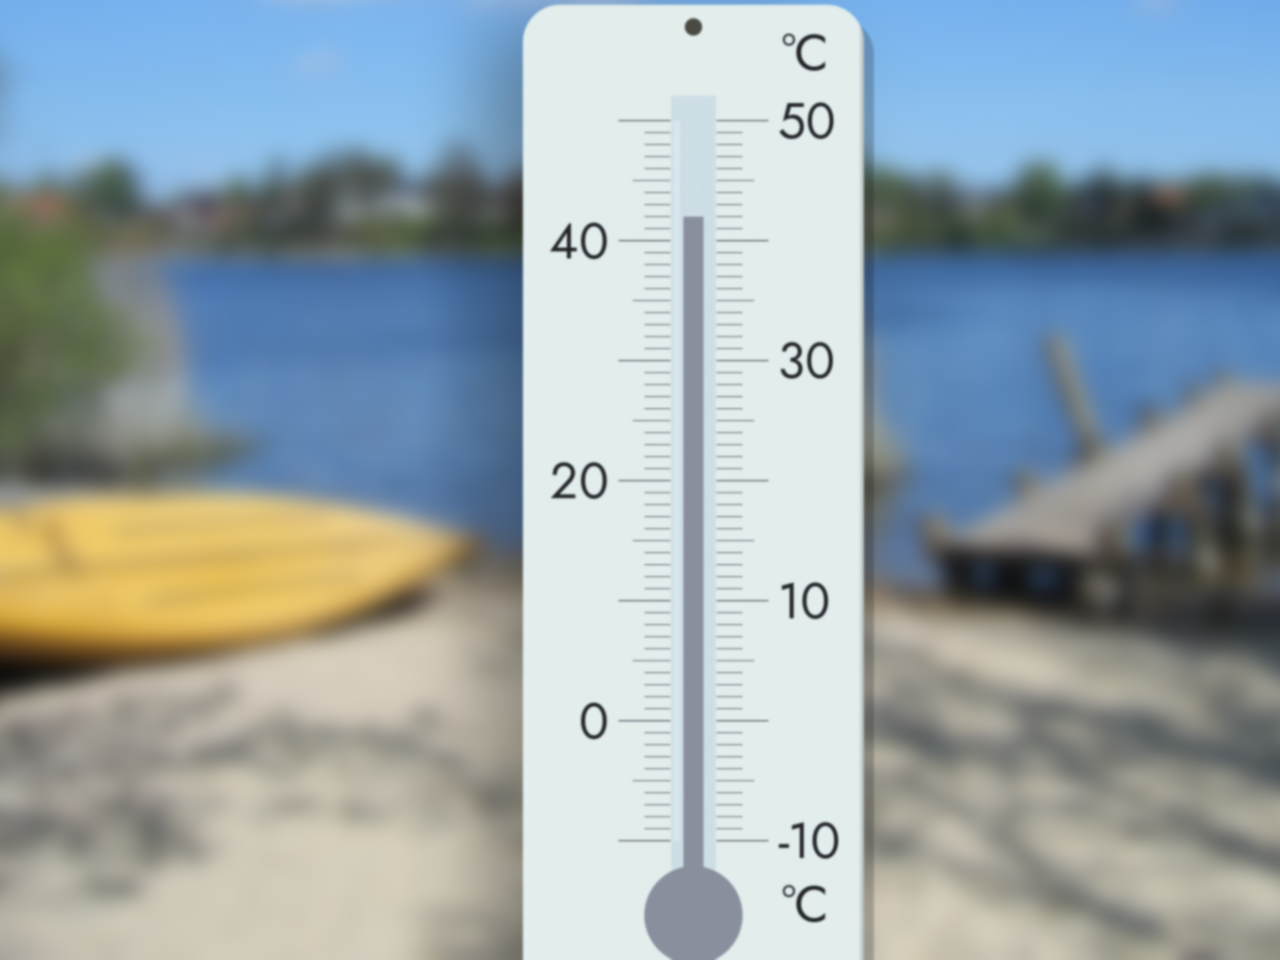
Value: 42 °C
